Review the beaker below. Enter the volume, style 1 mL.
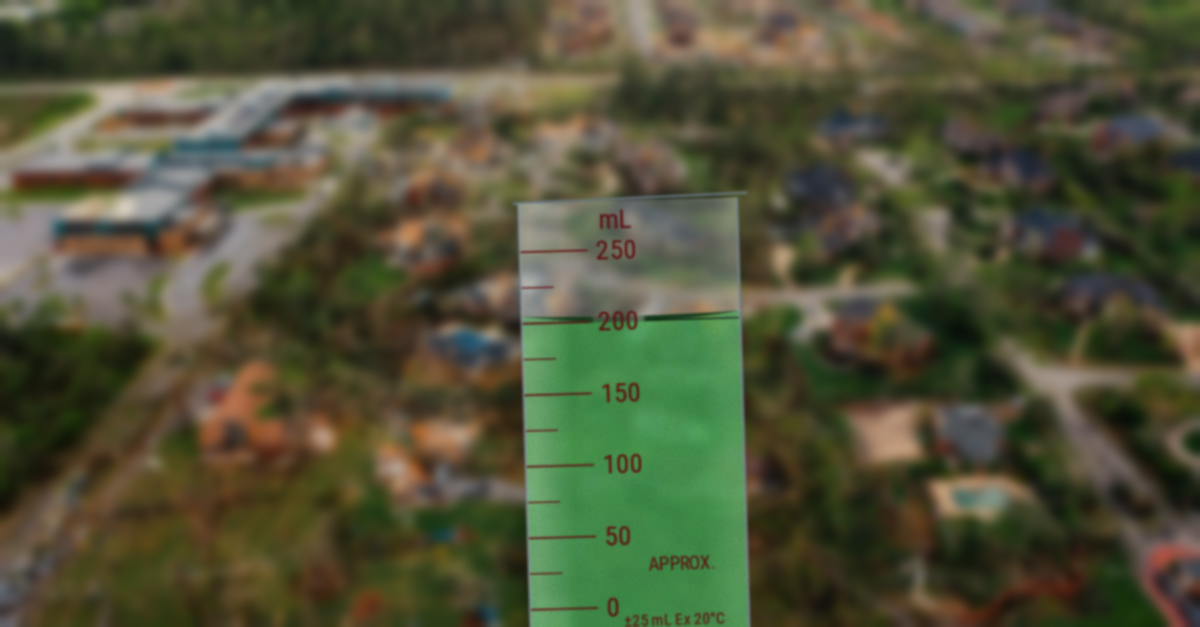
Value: 200 mL
